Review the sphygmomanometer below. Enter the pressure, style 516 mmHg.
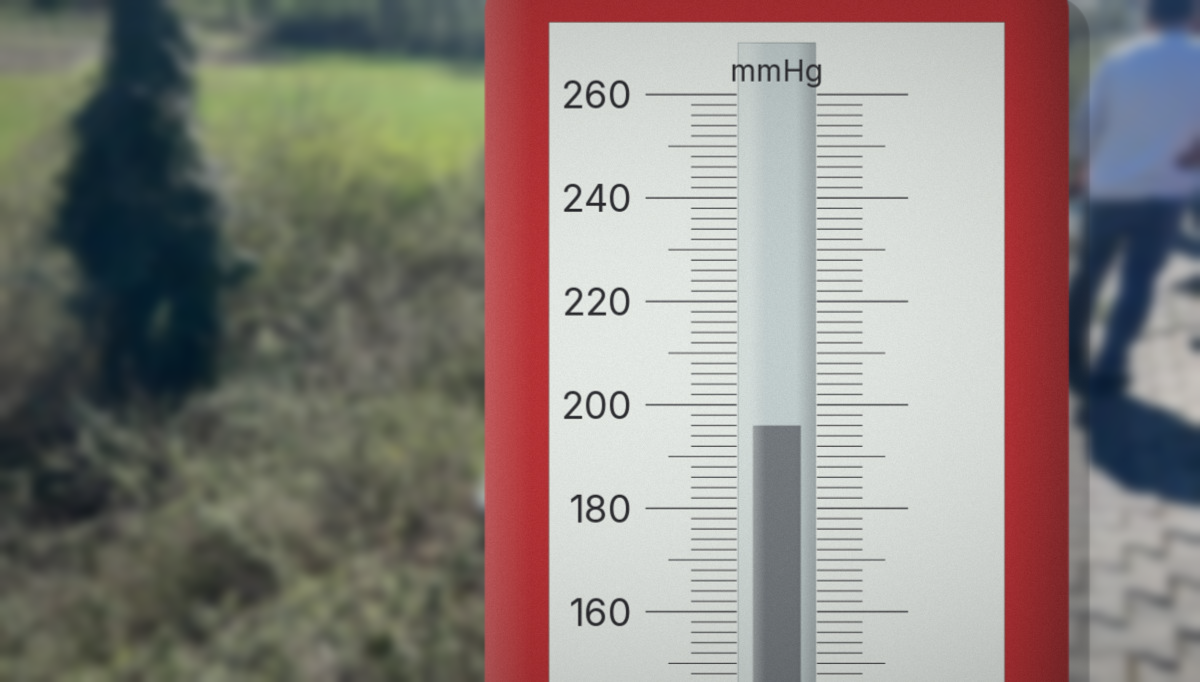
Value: 196 mmHg
